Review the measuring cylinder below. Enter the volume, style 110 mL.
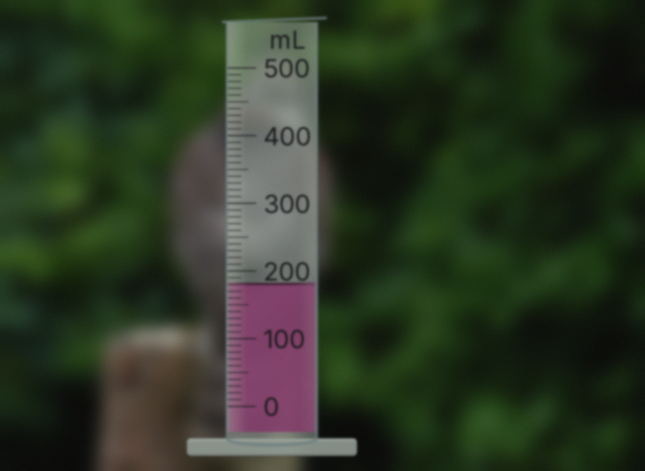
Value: 180 mL
